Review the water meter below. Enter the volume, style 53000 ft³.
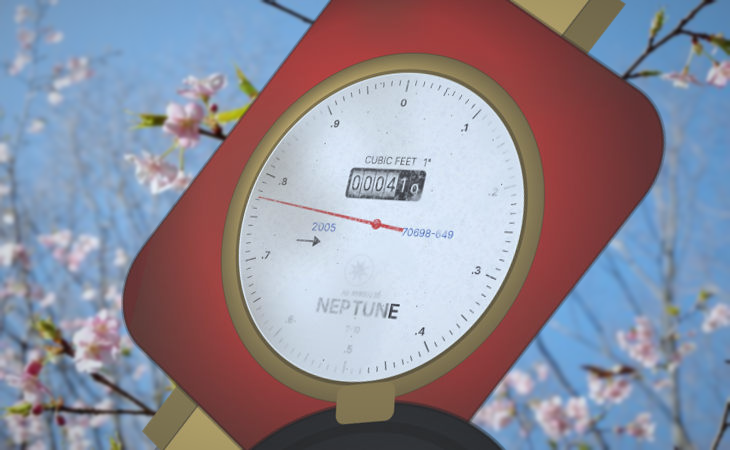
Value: 418.77 ft³
